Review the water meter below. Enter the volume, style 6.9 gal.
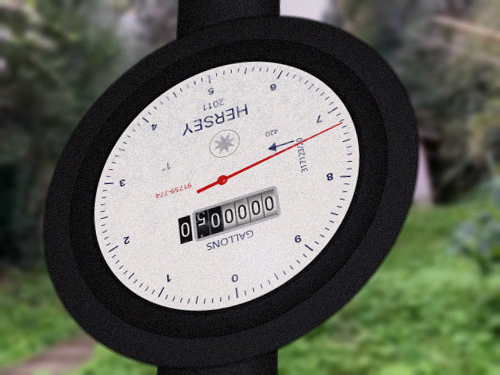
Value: 47.2 gal
